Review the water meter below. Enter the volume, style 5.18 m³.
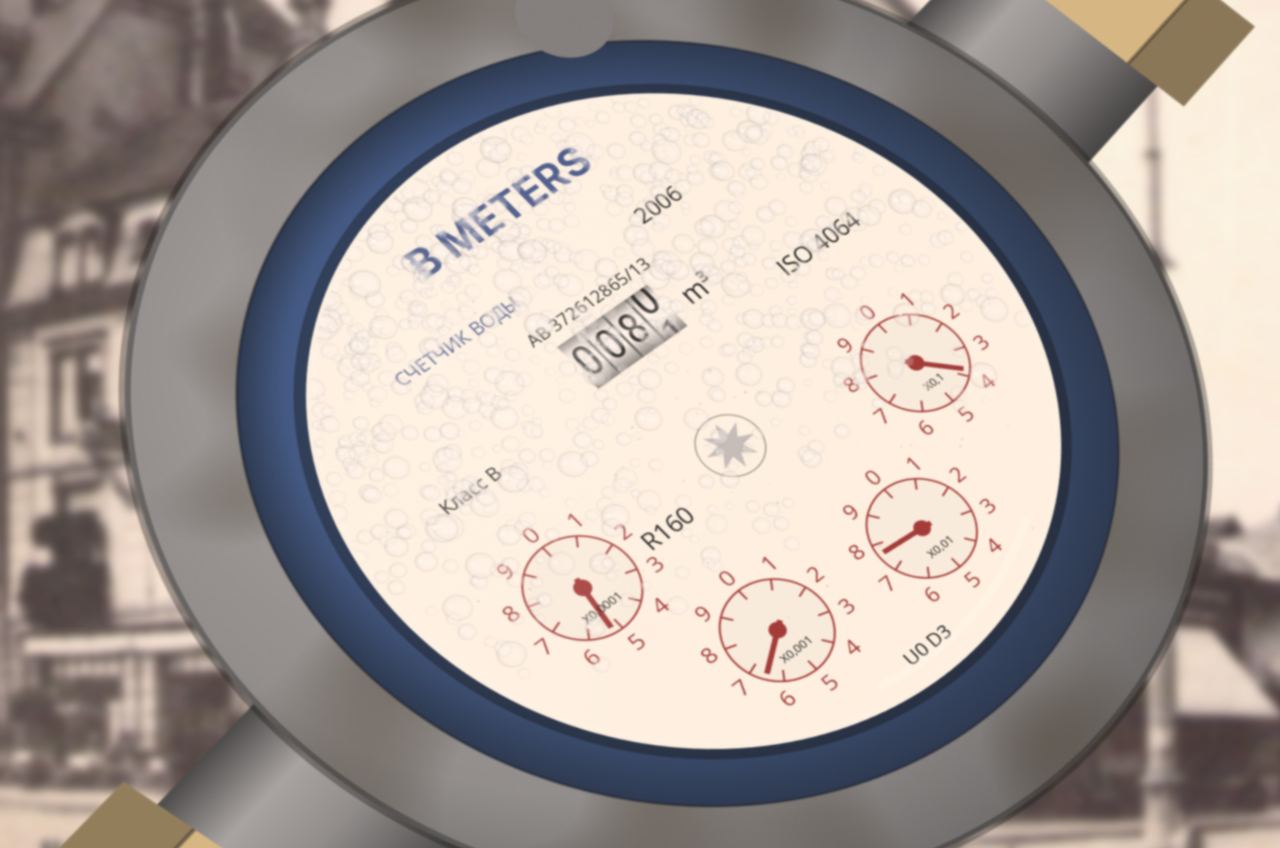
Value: 80.3765 m³
